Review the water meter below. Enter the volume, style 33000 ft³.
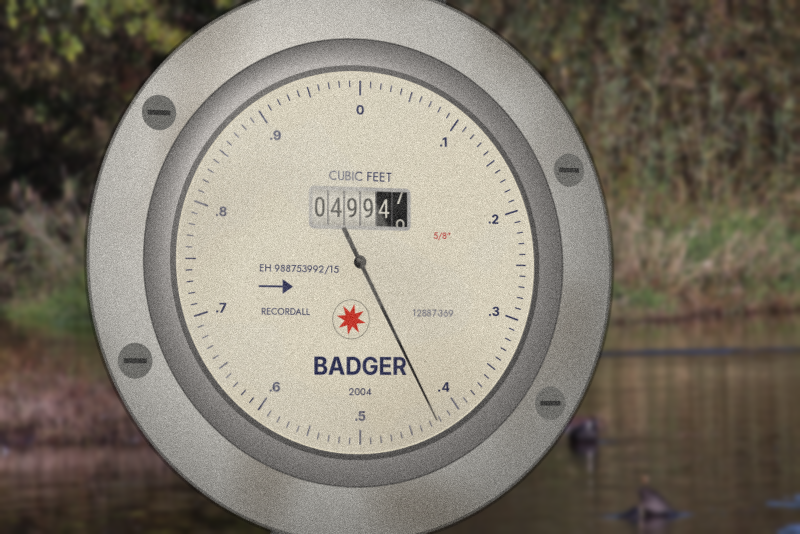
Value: 49947.42 ft³
